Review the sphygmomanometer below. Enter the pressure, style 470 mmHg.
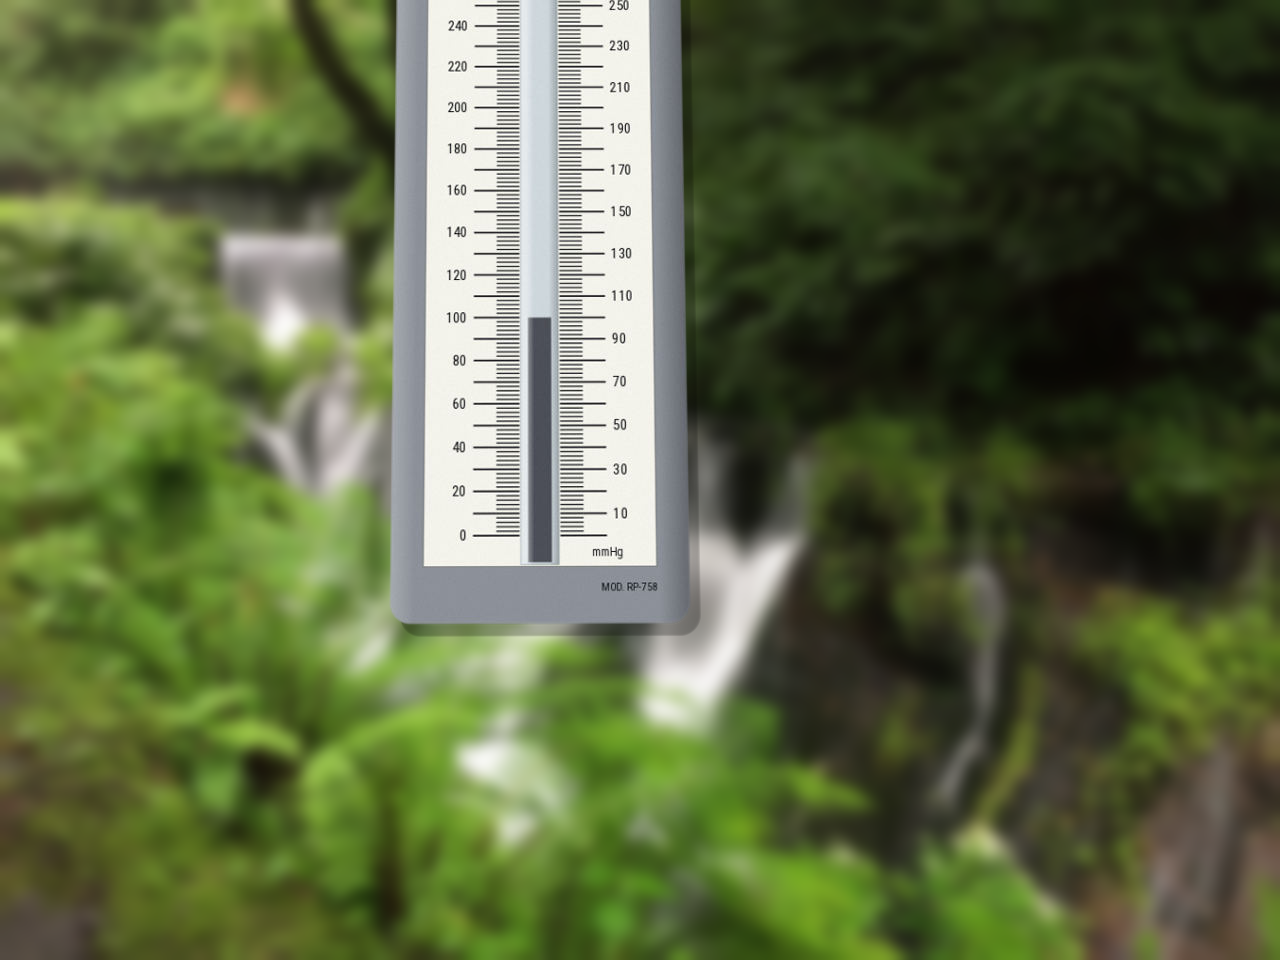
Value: 100 mmHg
